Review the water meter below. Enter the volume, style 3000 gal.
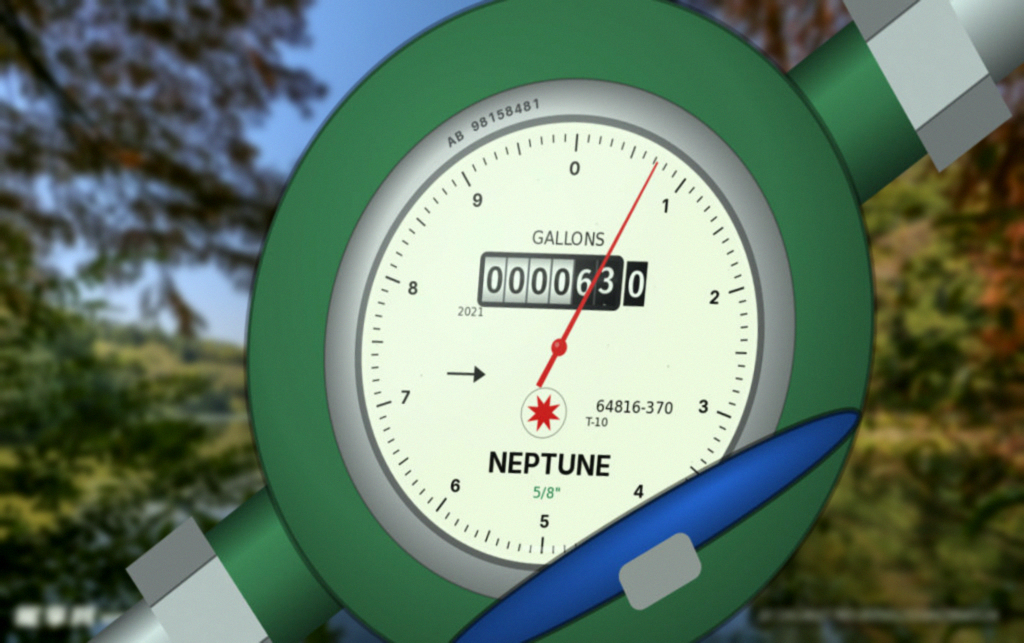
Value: 630.7 gal
